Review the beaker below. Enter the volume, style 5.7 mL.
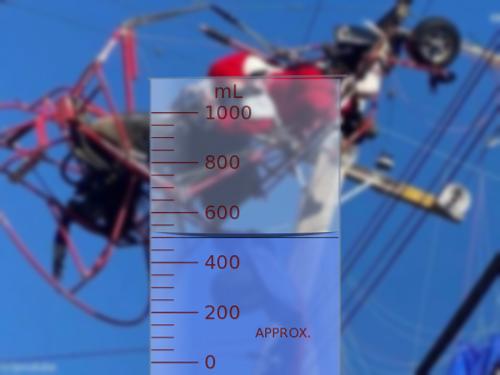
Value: 500 mL
